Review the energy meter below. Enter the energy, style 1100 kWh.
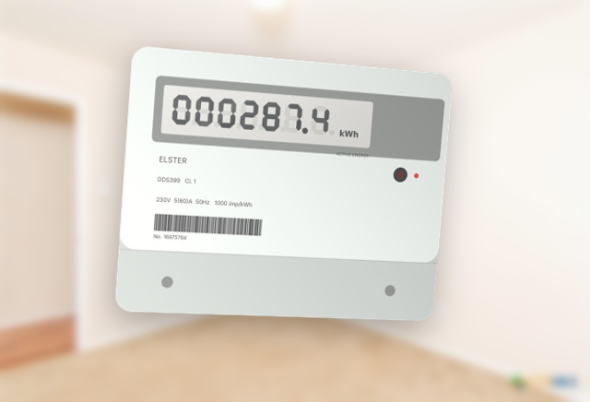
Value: 287.4 kWh
